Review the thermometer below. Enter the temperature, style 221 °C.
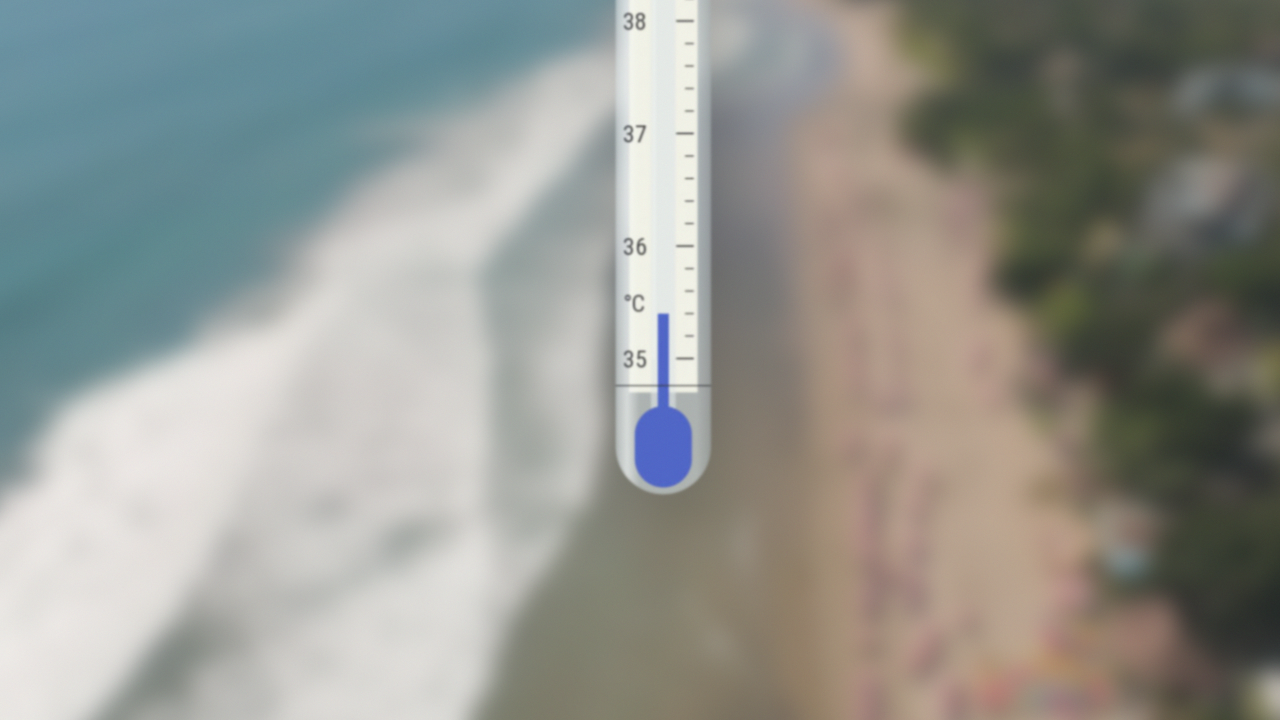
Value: 35.4 °C
